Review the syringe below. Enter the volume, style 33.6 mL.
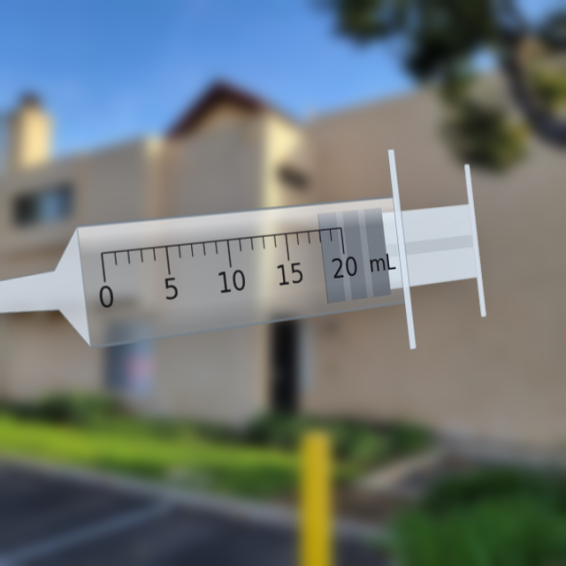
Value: 18 mL
